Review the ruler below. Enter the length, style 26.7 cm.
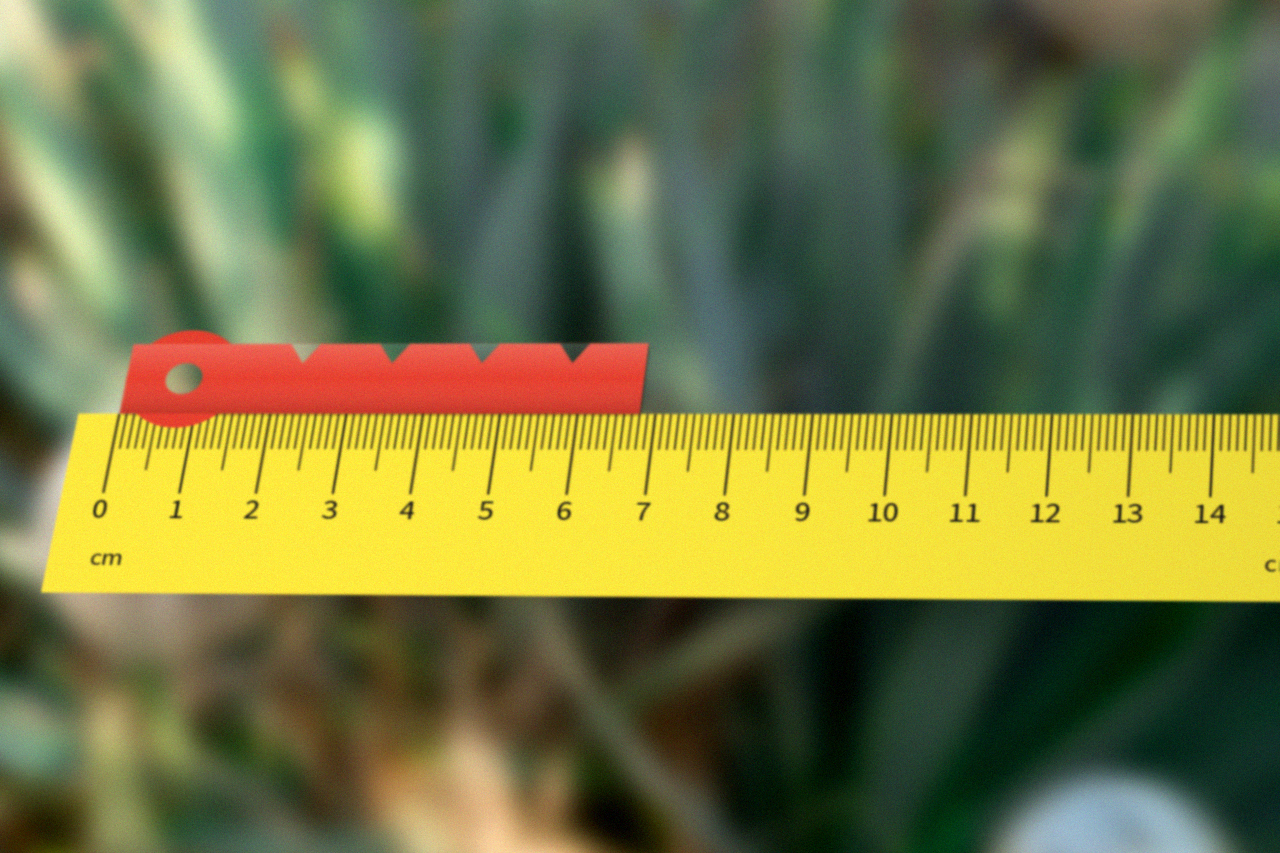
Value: 6.8 cm
